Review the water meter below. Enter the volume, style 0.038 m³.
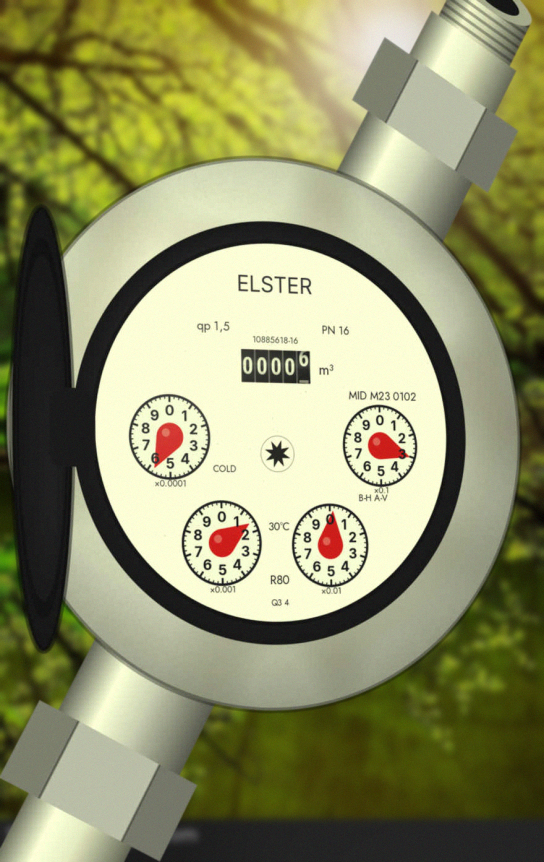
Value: 6.3015 m³
